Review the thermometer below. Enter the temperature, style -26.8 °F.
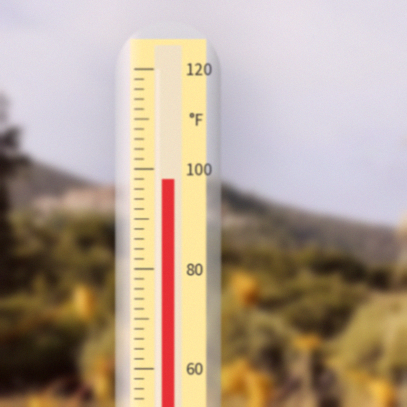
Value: 98 °F
